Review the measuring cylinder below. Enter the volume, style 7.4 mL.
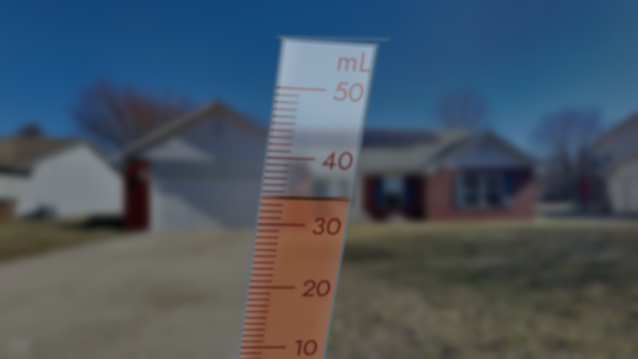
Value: 34 mL
